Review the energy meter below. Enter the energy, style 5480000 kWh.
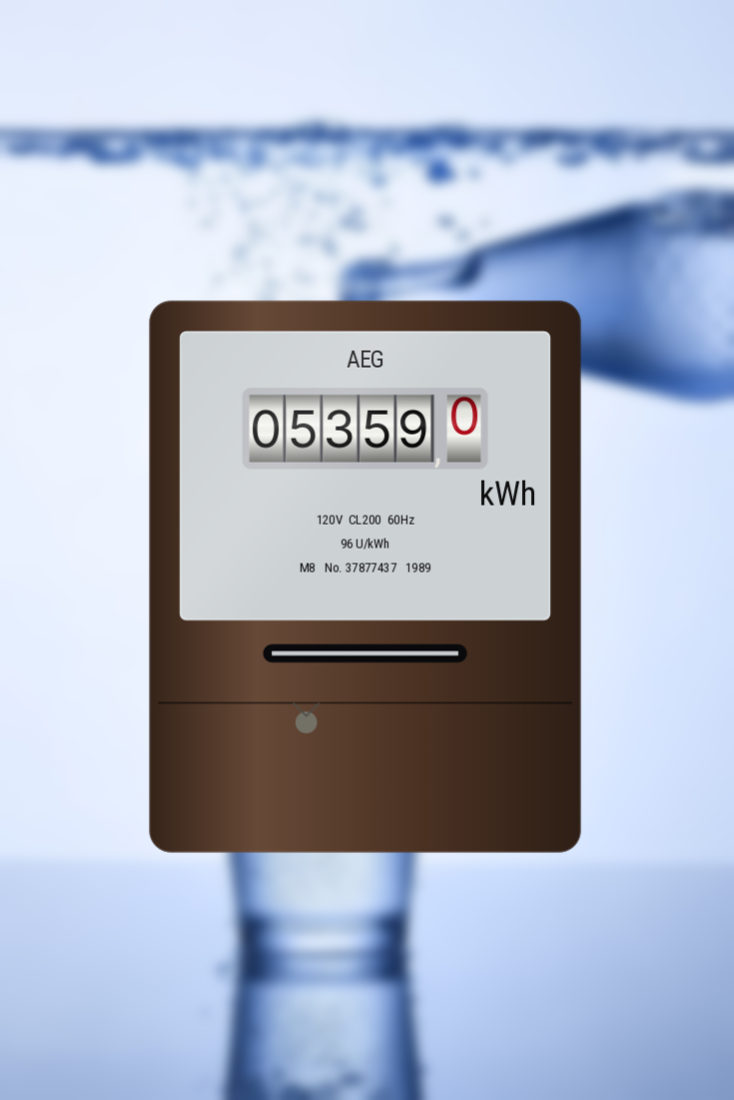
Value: 5359.0 kWh
